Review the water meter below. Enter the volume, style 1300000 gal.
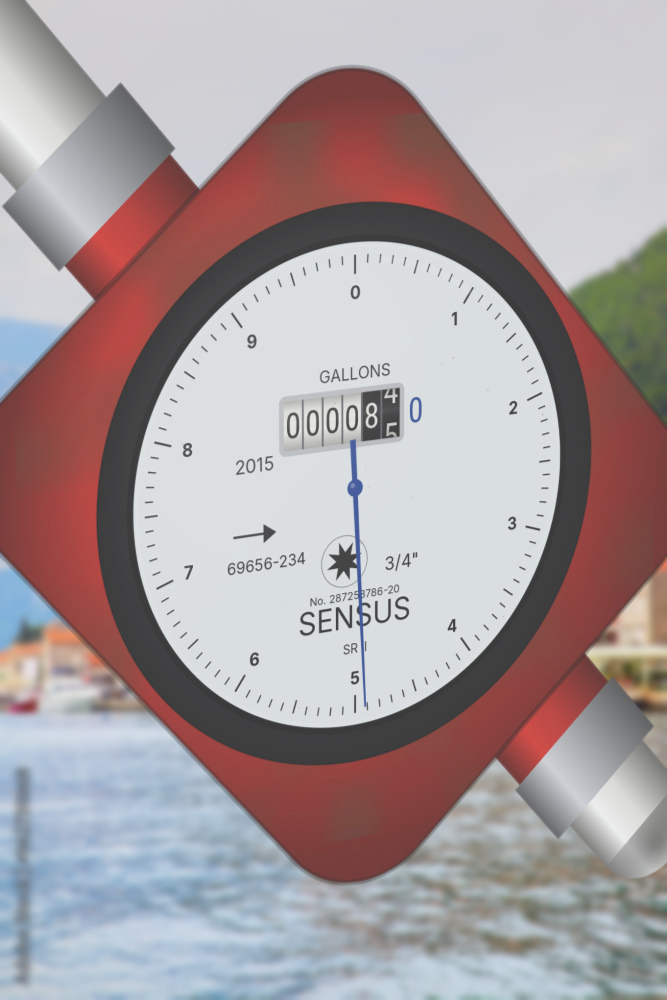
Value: 844.9 gal
